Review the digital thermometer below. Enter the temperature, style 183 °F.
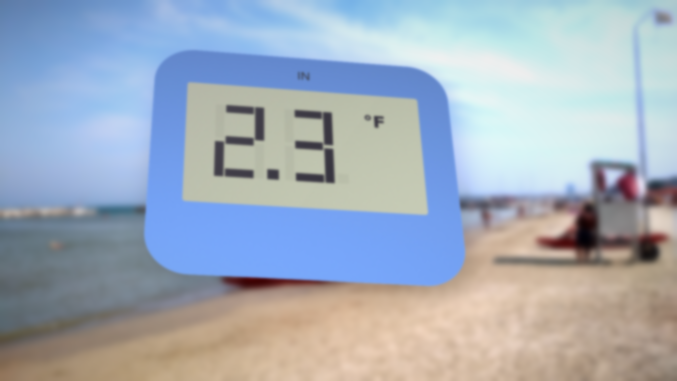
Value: 2.3 °F
